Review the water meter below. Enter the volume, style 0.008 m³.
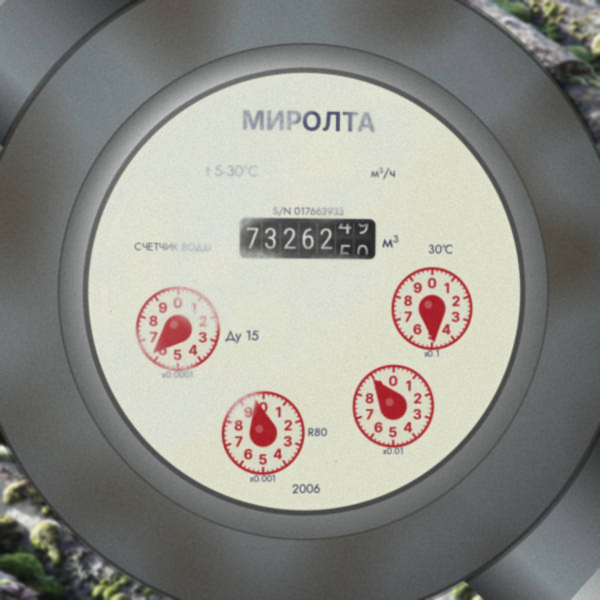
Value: 7326249.4896 m³
